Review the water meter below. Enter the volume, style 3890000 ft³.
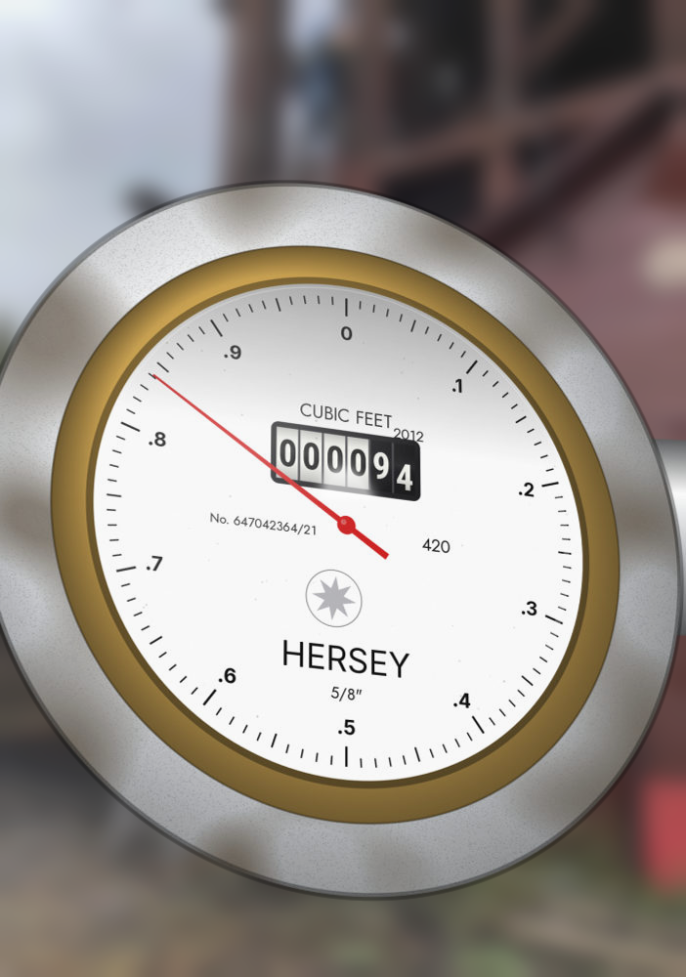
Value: 93.84 ft³
